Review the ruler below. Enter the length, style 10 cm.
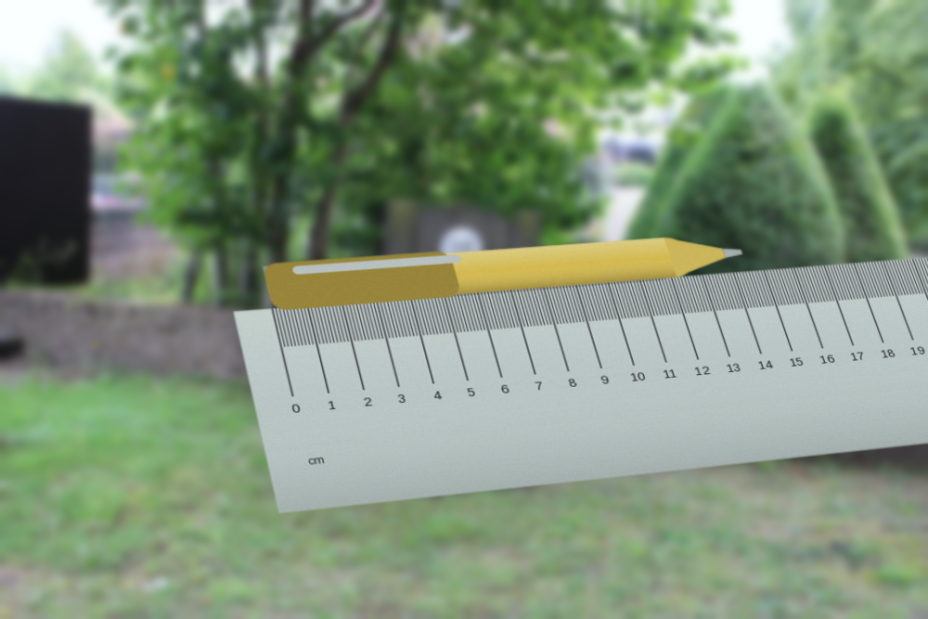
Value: 14.5 cm
